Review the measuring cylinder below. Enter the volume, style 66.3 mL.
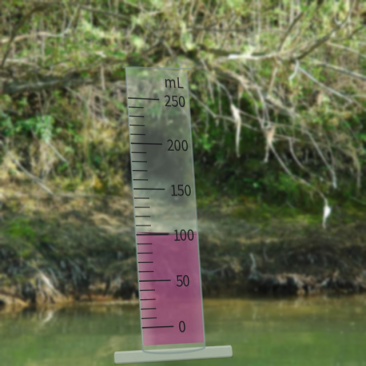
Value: 100 mL
